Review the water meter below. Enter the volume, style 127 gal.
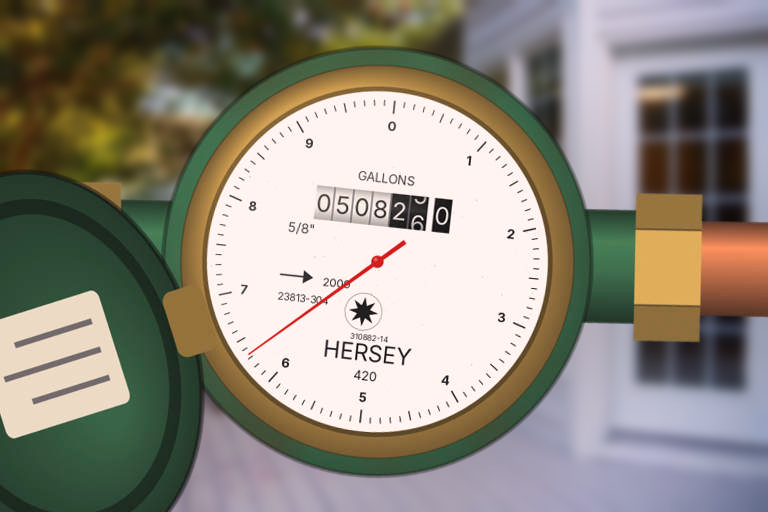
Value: 508256.3 gal
